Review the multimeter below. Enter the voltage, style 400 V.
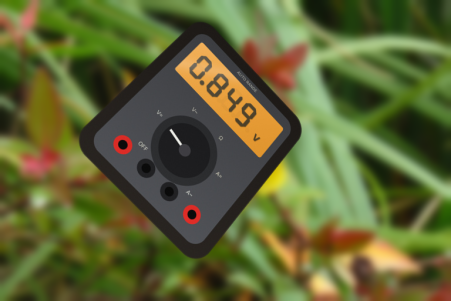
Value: 0.849 V
